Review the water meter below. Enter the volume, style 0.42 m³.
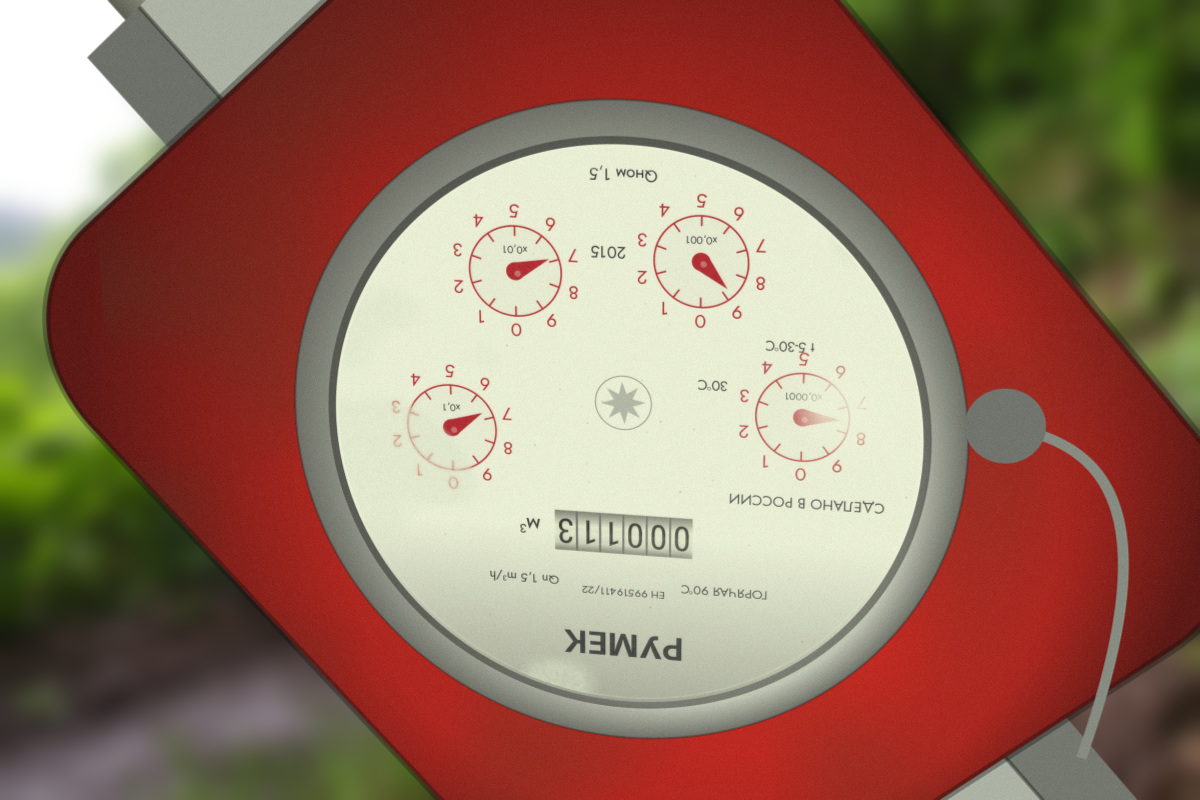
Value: 113.6687 m³
